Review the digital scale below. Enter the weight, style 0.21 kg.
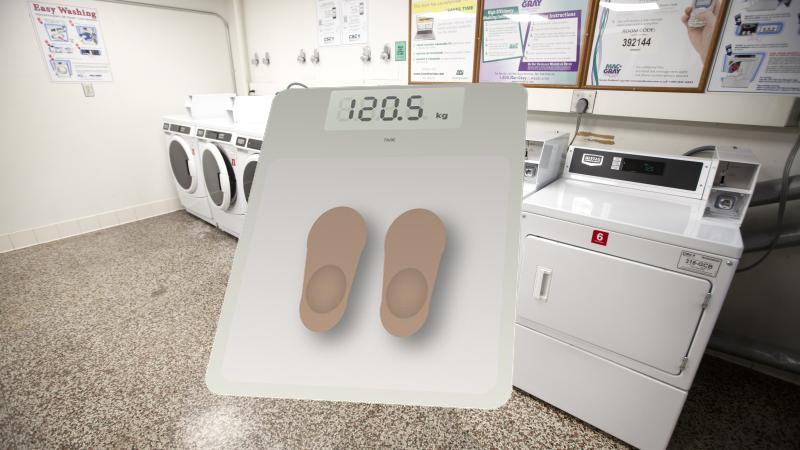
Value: 120.5 kg
